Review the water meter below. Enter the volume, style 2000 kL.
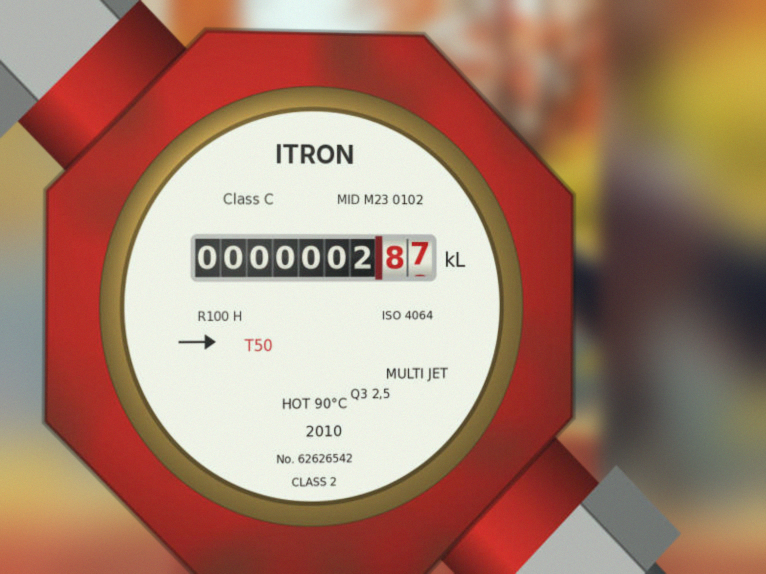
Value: 2.87 kL
